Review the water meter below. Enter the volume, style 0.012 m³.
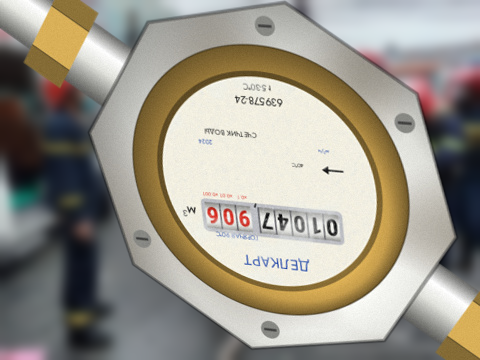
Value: 1047.906 m³
